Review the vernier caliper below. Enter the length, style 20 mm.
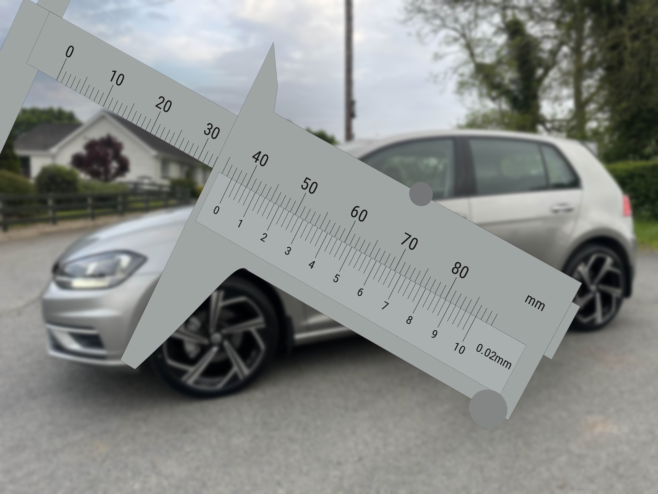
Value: 37.0 mm
